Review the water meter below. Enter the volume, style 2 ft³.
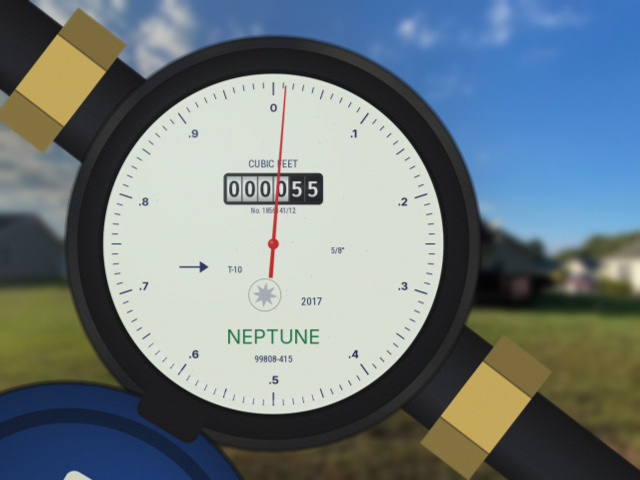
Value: 55.01 ft³
